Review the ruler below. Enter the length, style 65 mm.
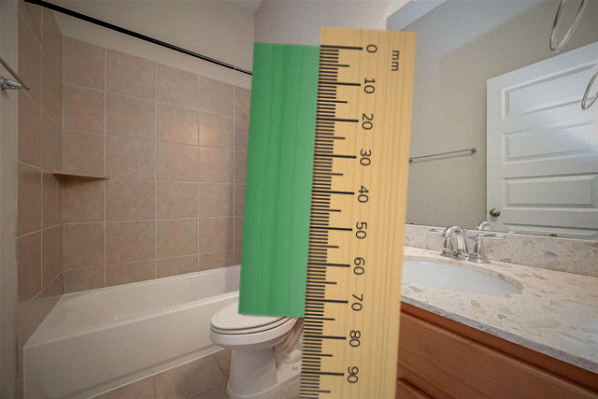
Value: 75 mm
